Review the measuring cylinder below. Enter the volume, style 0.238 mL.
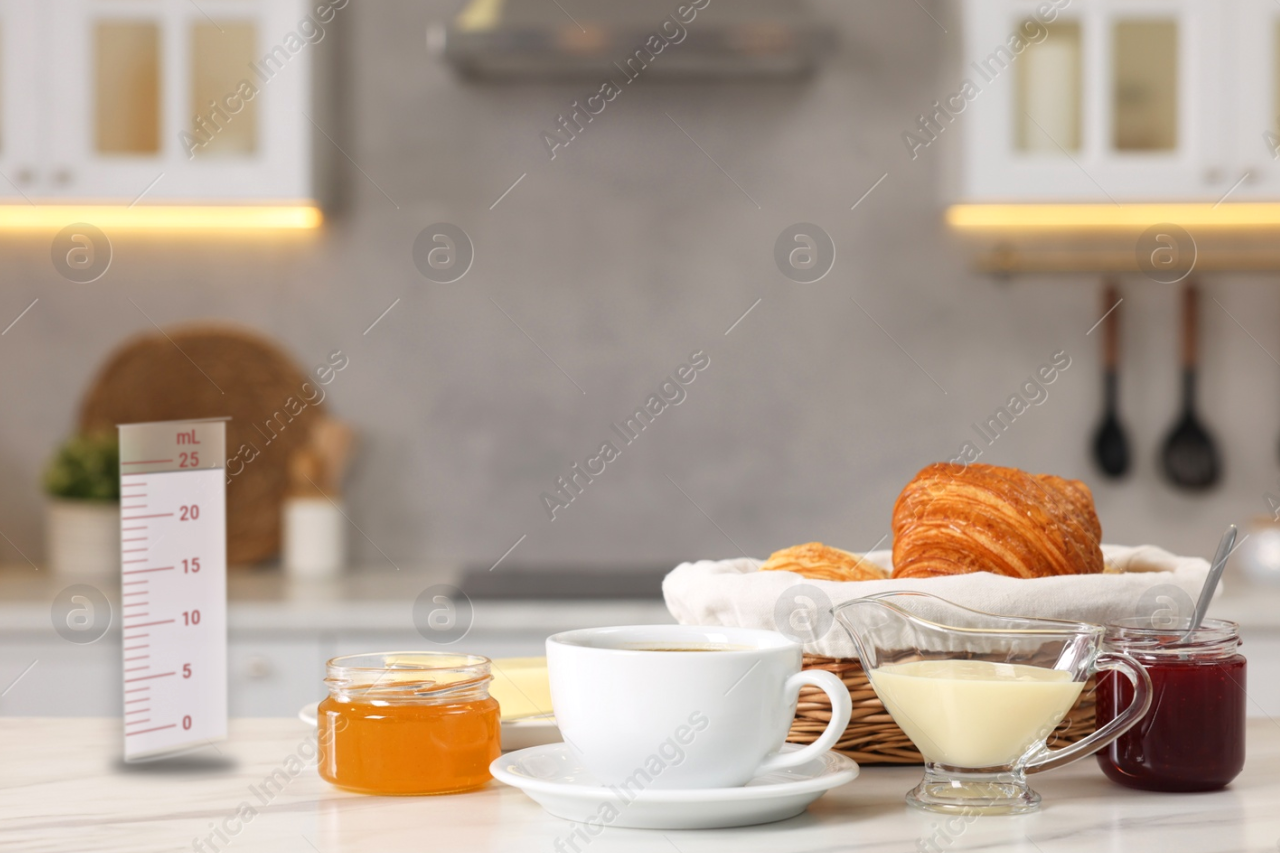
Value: 24 mL
